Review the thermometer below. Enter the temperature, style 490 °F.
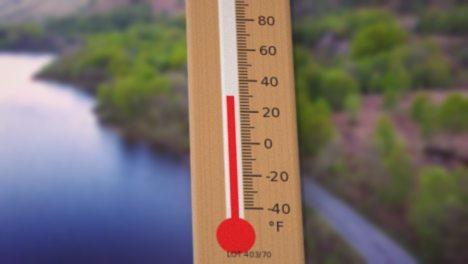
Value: 30 °F
